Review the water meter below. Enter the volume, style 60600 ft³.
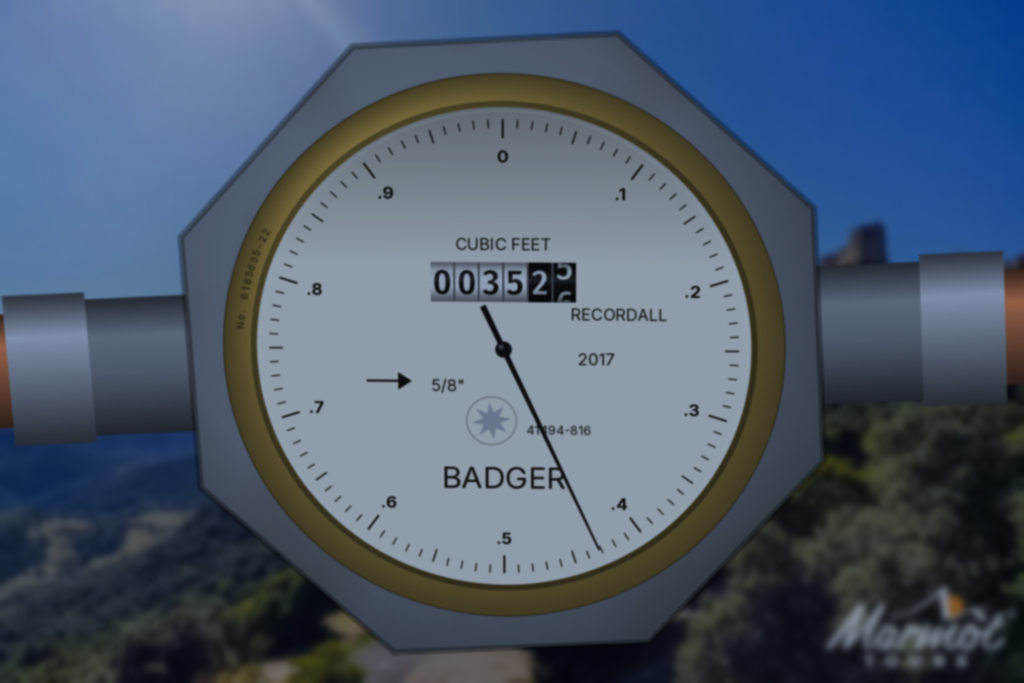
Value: 3525.43 ft³
